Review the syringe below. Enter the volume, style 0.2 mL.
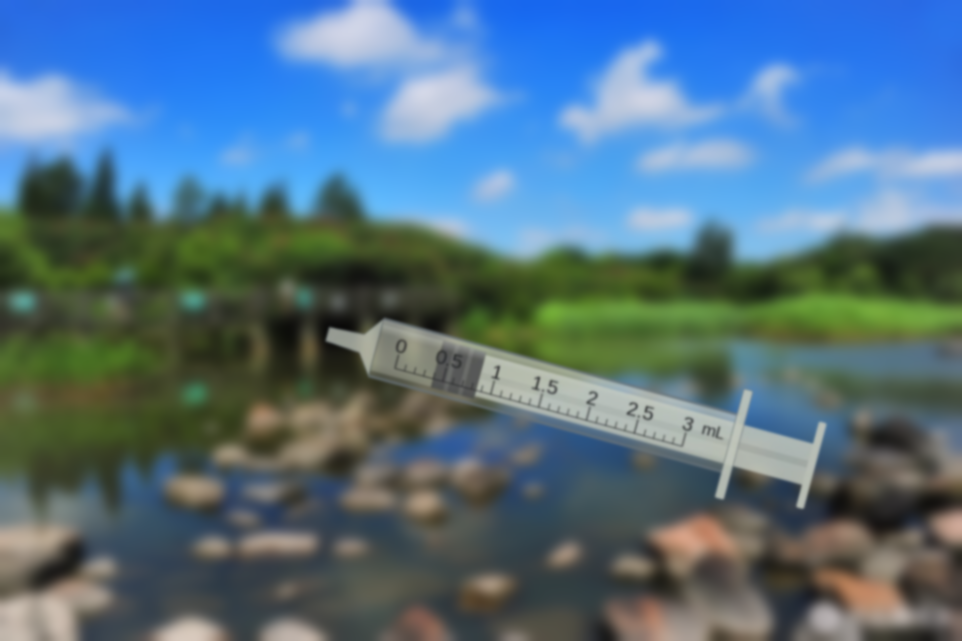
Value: 0.4 mL
